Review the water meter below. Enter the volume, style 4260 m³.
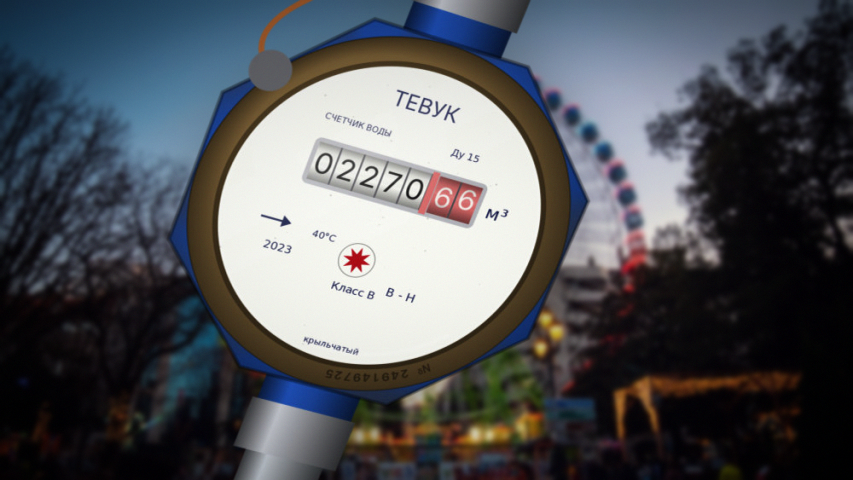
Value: 2270.66 m³
